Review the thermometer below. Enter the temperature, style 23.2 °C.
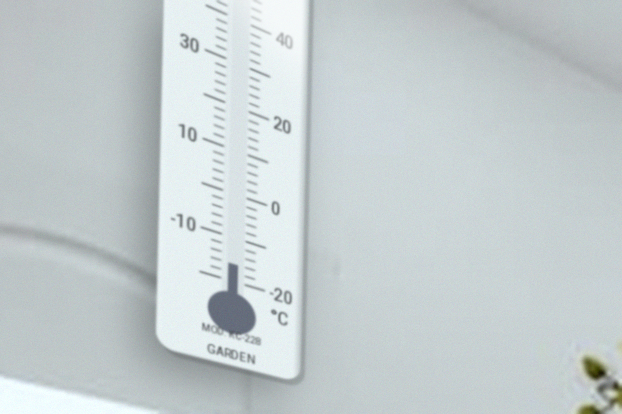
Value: -16 °C
